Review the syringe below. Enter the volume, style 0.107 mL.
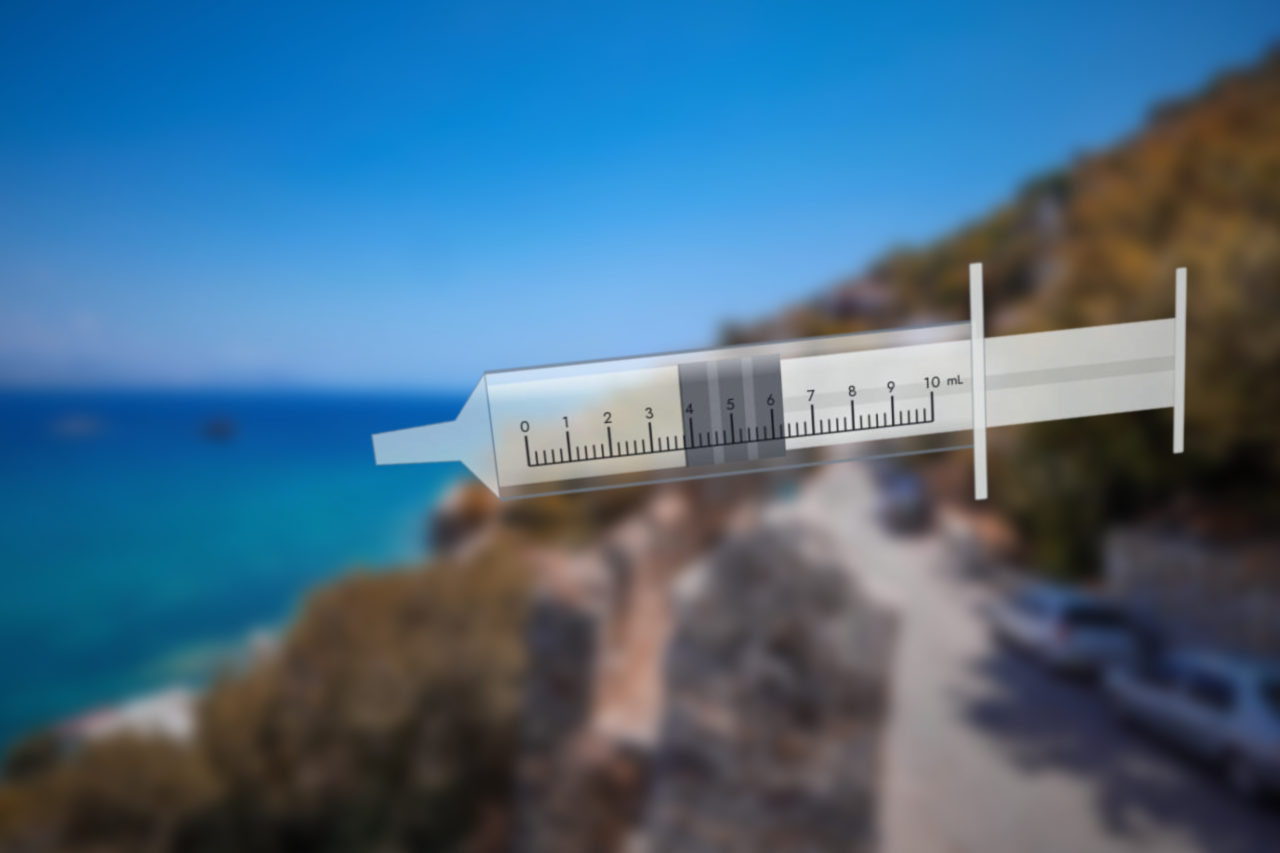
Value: 3.8 mL
